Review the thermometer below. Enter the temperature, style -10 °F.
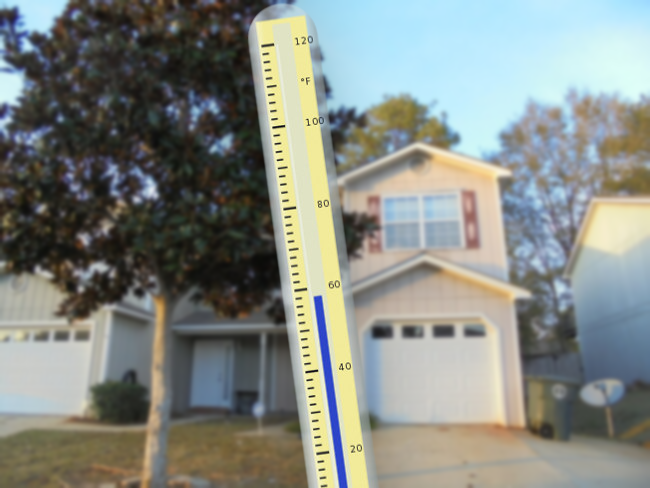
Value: 58 °F
